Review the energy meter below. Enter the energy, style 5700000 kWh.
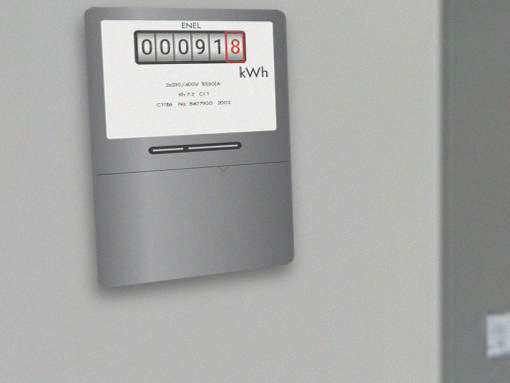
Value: 91.8 kWh
